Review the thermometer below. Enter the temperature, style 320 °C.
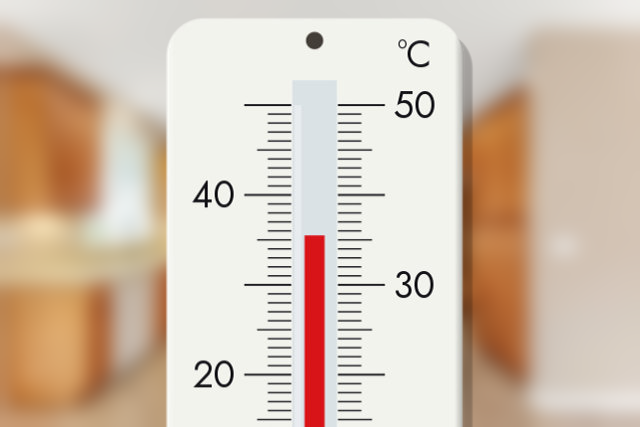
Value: 35.5 °C
